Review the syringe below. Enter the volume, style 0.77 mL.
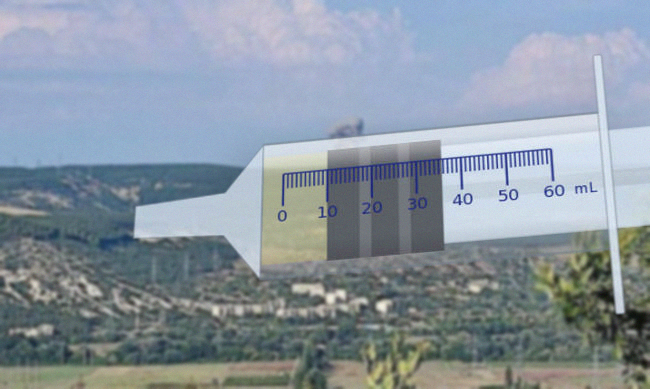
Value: 10 mL
